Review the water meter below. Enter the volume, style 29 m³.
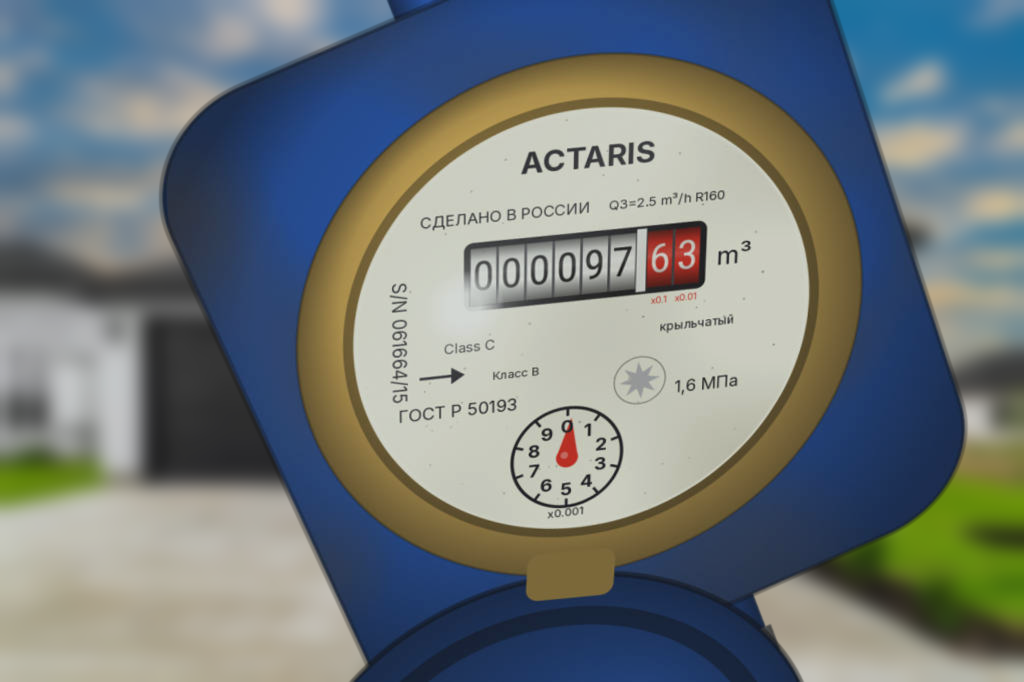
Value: 97.630 m³
